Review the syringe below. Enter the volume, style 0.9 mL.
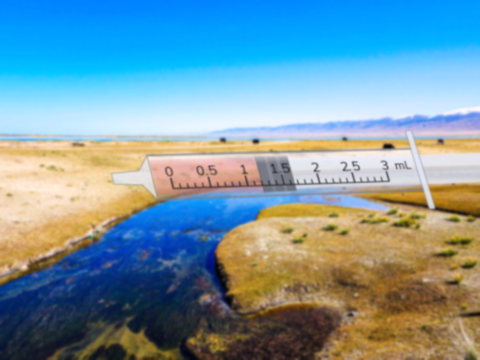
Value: 1.2 mL
